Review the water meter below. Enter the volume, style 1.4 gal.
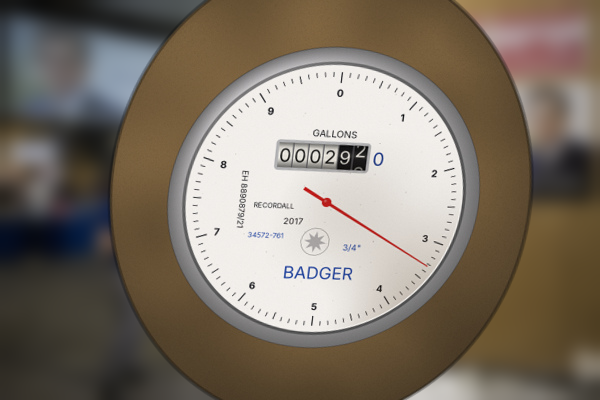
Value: 2923.3 gal
